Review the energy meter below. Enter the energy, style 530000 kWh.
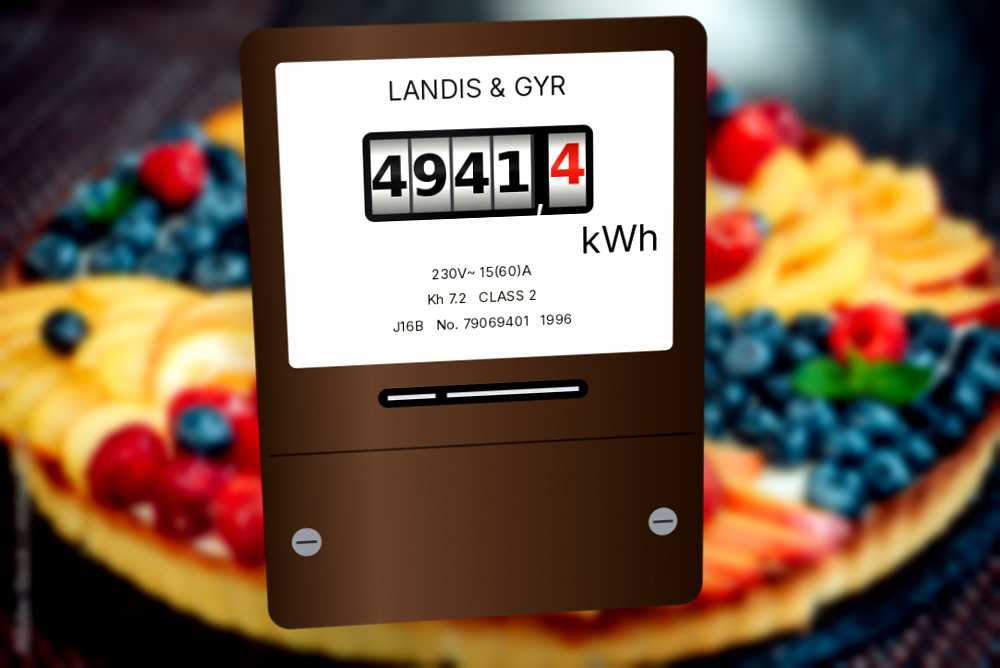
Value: 4941.4 kWh
